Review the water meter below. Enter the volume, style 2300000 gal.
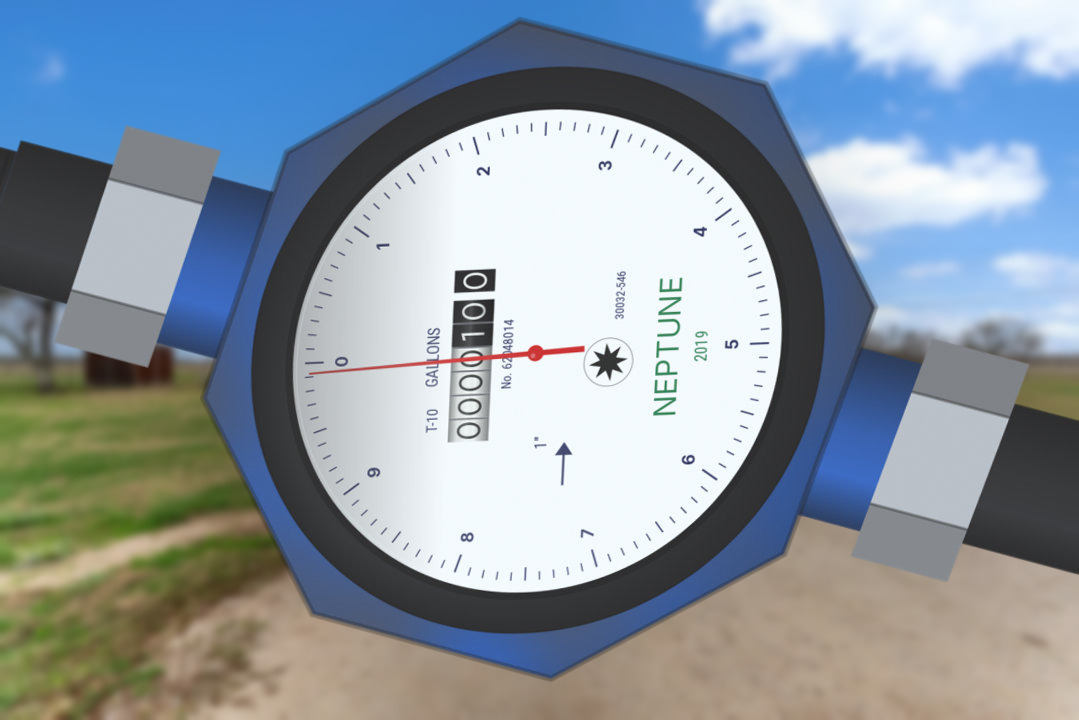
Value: 99.9 gal
